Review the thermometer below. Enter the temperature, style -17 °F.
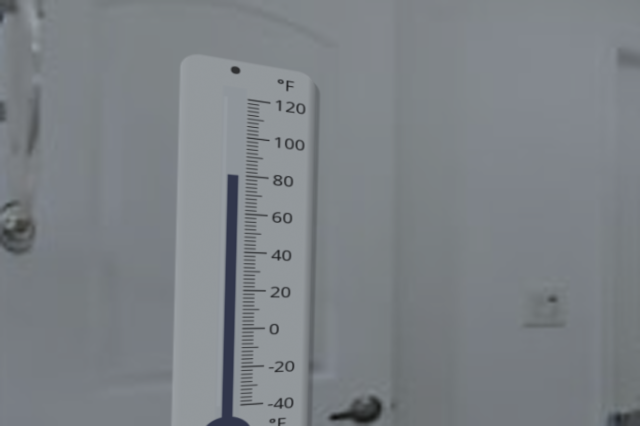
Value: 80 °F
